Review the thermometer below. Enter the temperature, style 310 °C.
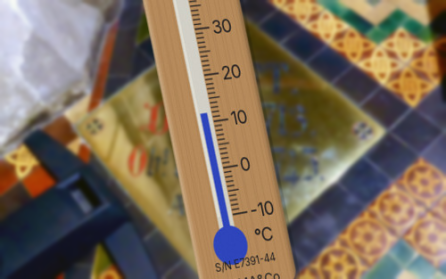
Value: 12 °C
